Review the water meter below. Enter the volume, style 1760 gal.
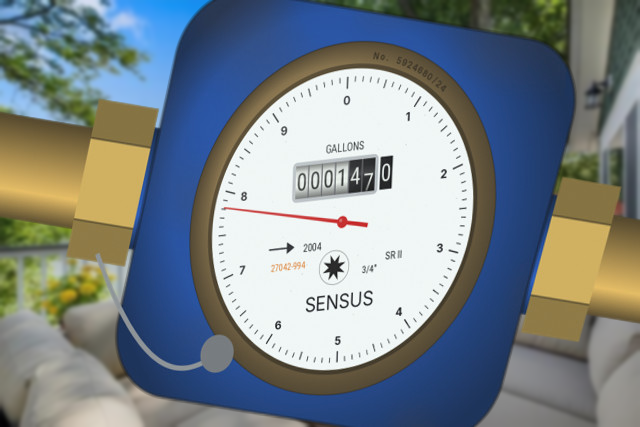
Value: 1467.8 gal
